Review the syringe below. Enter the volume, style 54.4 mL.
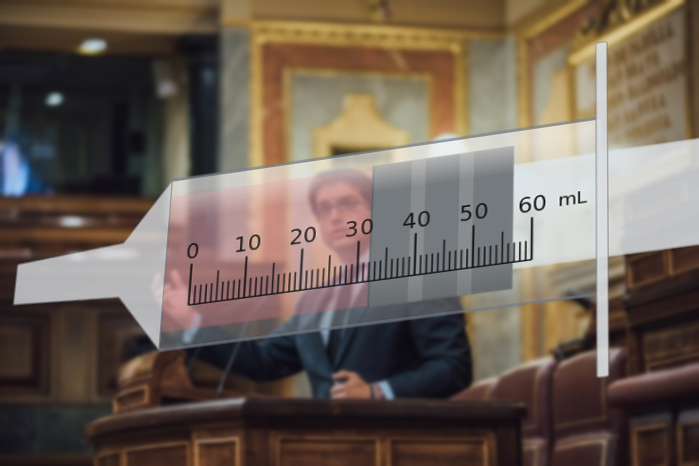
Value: 32 mL
